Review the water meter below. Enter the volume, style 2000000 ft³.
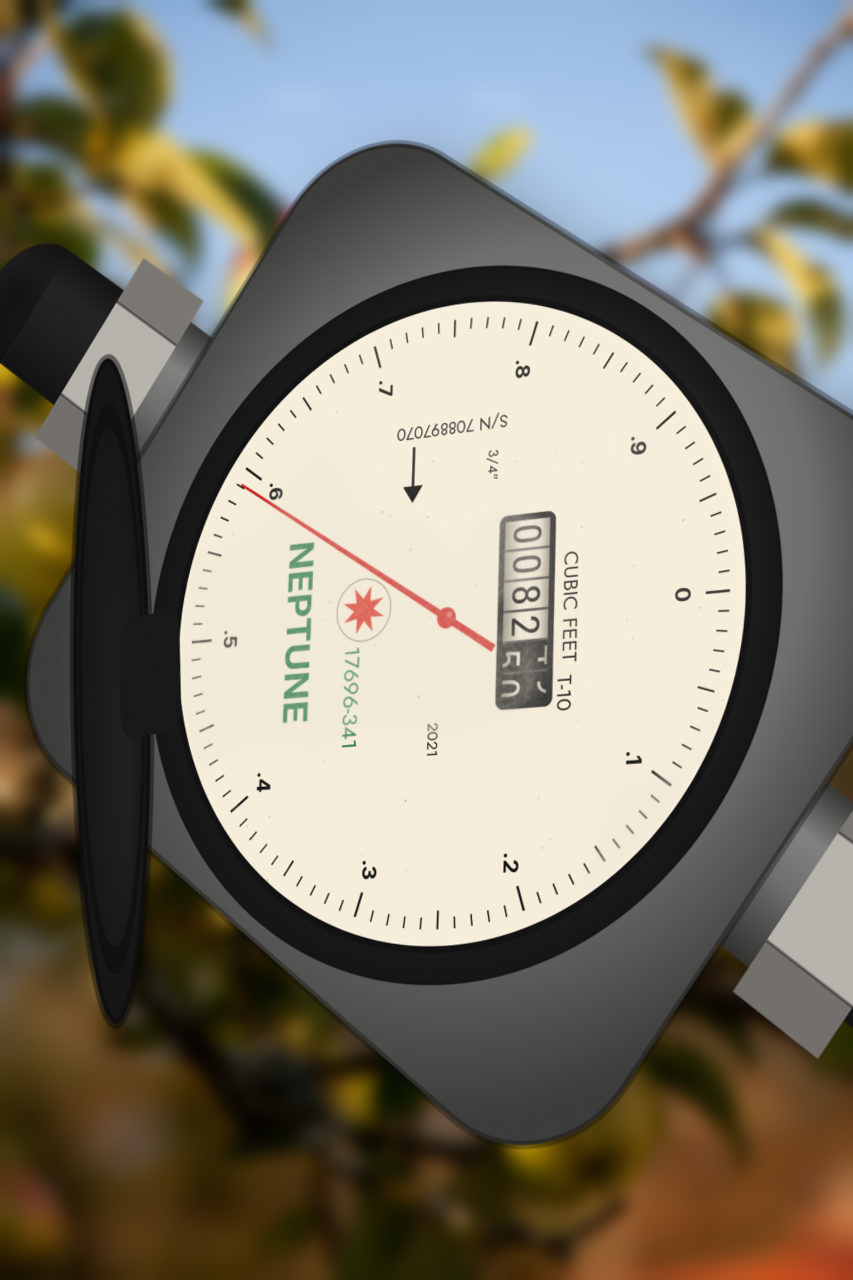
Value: 8249.59 ft³
